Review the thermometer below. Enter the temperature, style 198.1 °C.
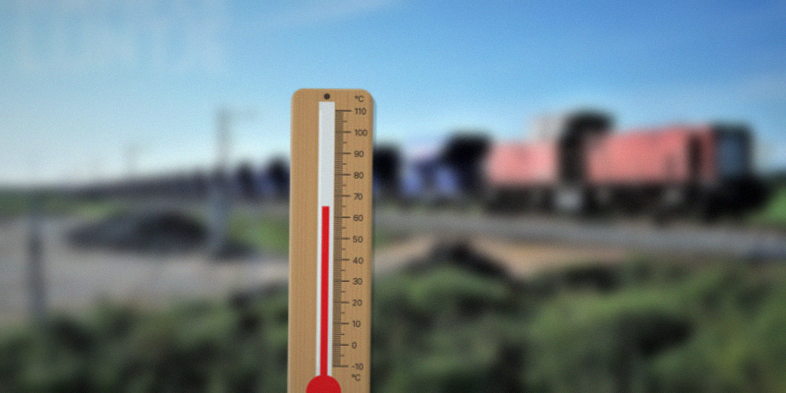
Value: 65 °C
